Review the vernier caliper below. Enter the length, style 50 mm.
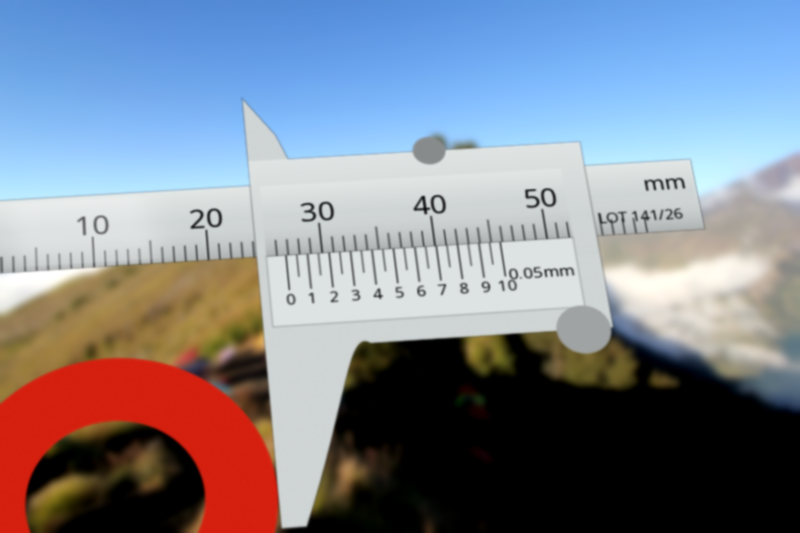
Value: 26.8 mm
